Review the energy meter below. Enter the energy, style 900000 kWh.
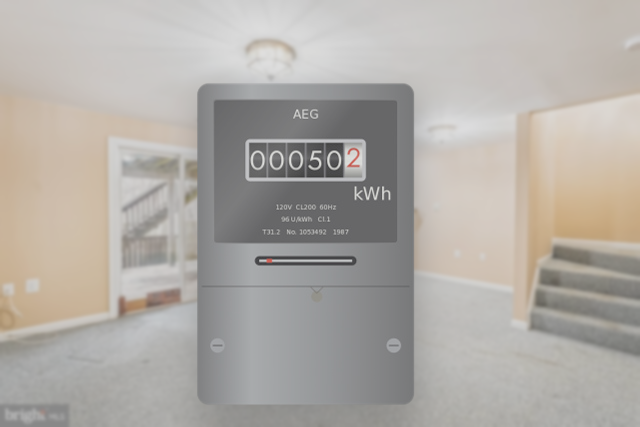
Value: 50.2 kWh
